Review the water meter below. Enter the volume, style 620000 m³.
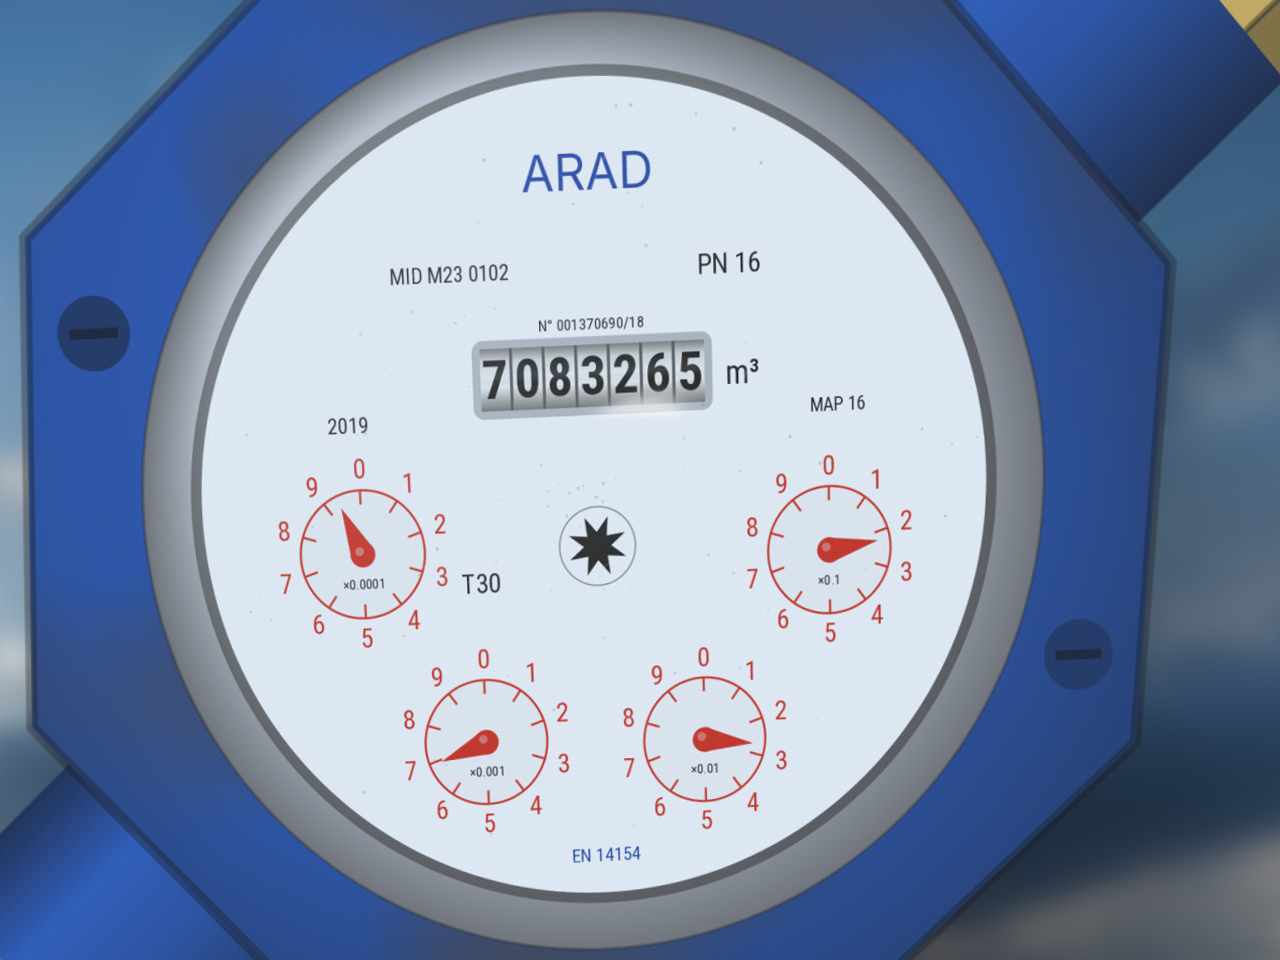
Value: 7083265.2269 m³
